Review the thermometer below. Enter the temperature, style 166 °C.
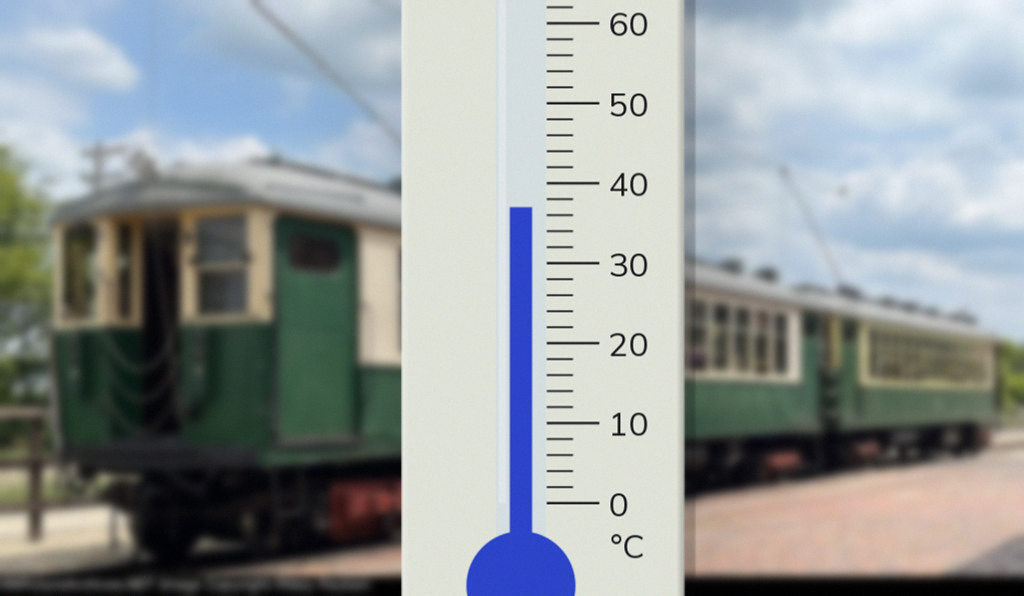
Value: 37 °C
